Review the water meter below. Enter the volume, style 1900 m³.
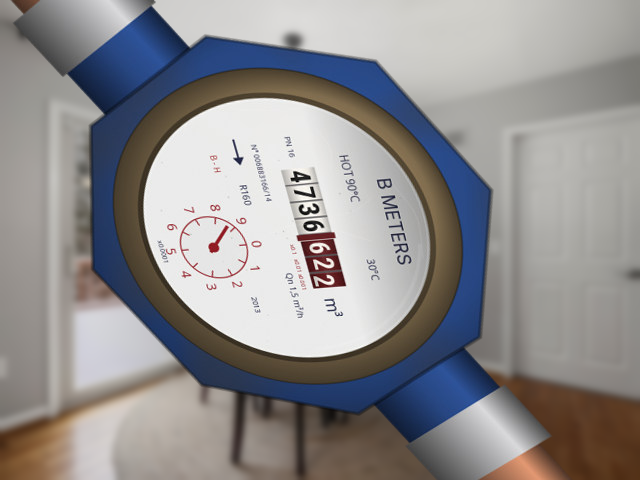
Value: 4736.6218 m³
